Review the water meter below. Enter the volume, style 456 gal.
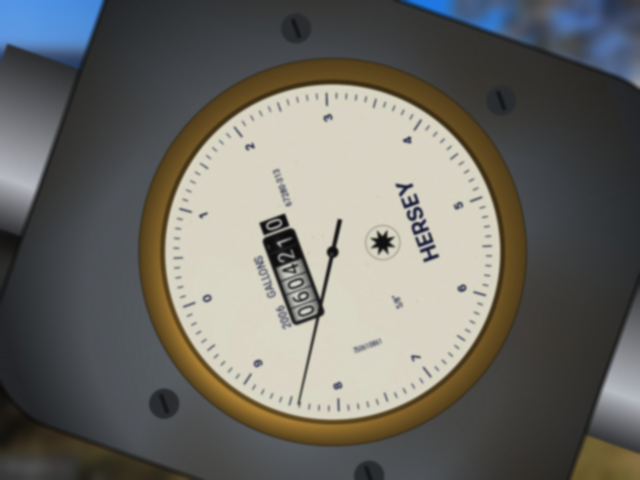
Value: 604208.4 gal
